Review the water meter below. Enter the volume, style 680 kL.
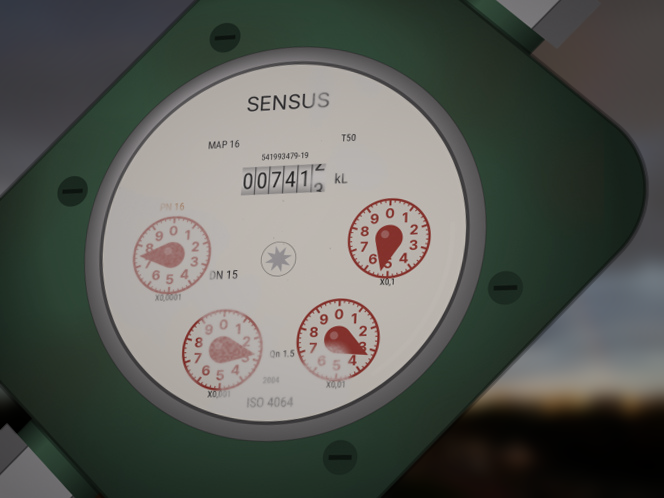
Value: 7412.5327 kL
